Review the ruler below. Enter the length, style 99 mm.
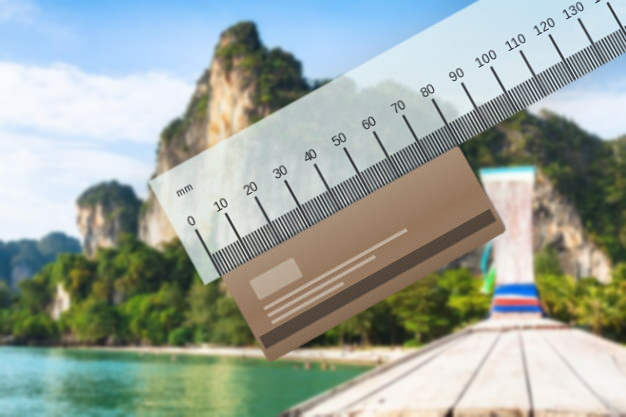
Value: 80 mm
